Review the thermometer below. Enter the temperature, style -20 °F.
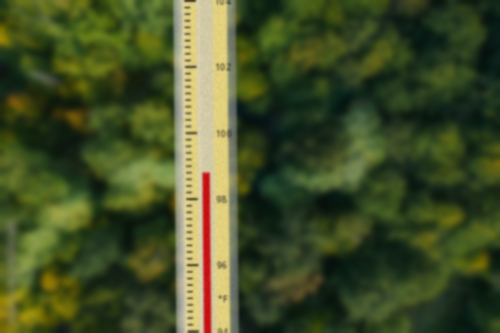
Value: 98.8 °F
